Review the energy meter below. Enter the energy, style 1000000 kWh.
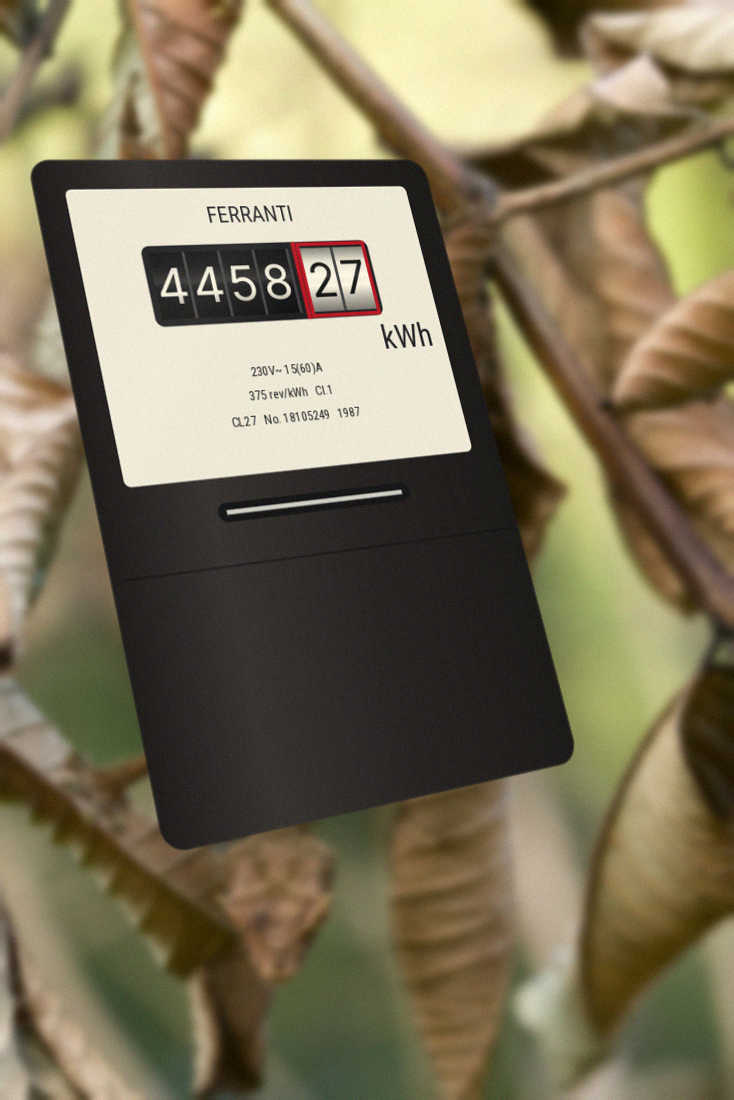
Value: 4458.27 kWh
